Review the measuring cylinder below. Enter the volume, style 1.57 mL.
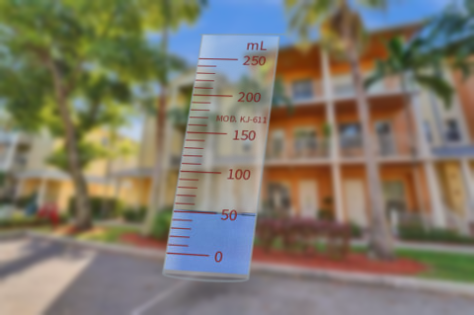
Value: 50 mL
